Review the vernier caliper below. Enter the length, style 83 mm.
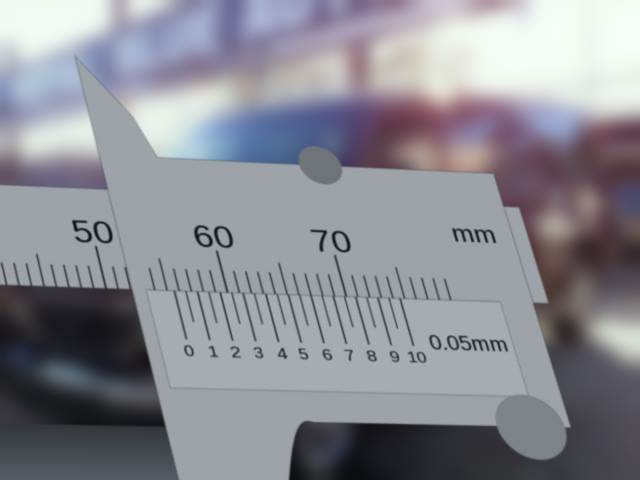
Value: 55.6 mm
